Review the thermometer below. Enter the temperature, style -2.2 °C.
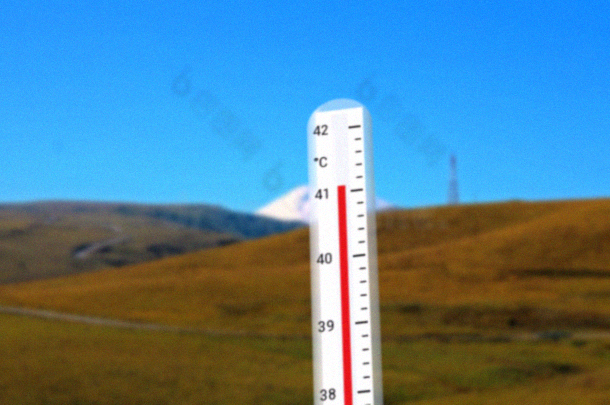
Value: 41.1 °C
